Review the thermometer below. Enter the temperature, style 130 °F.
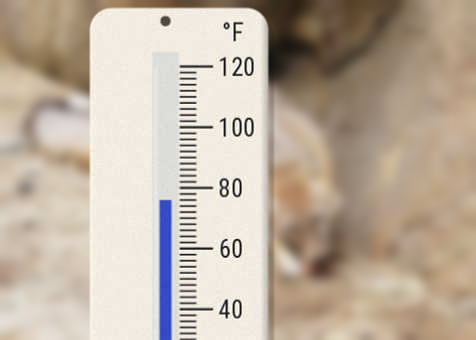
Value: 76 °F
